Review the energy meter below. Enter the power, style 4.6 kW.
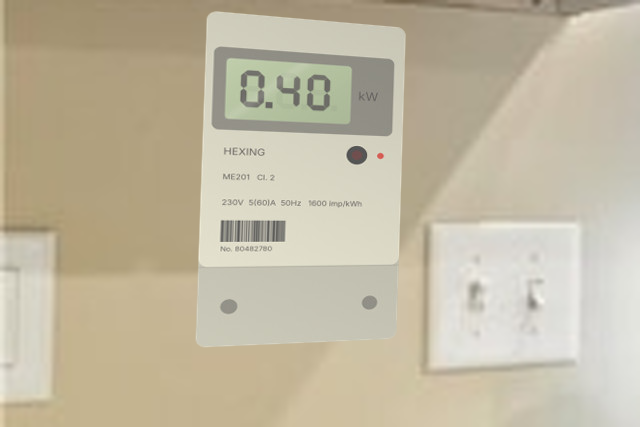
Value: 0.40 kW
